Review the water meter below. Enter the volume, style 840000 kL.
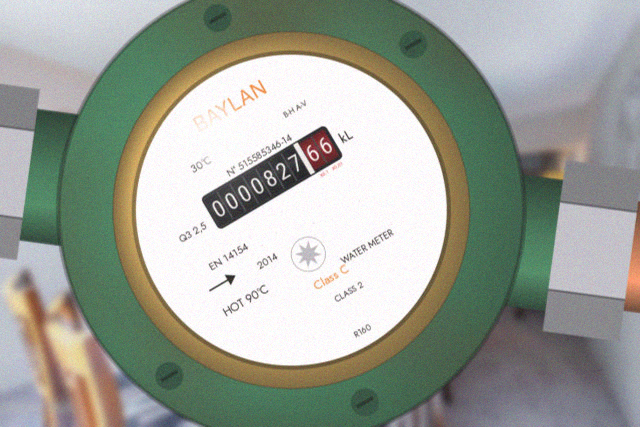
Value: 827.66 kL
